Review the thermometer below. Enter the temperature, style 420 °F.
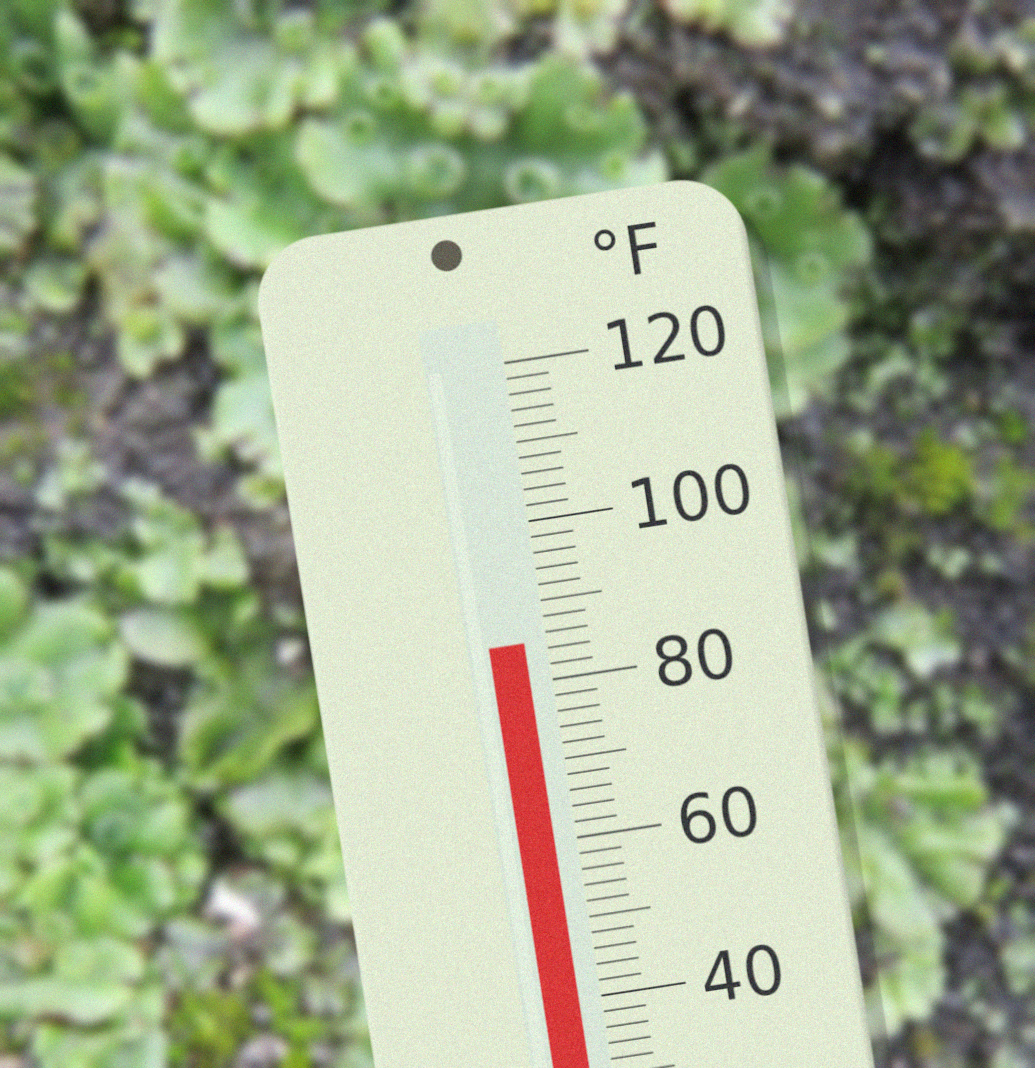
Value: 85 °F
